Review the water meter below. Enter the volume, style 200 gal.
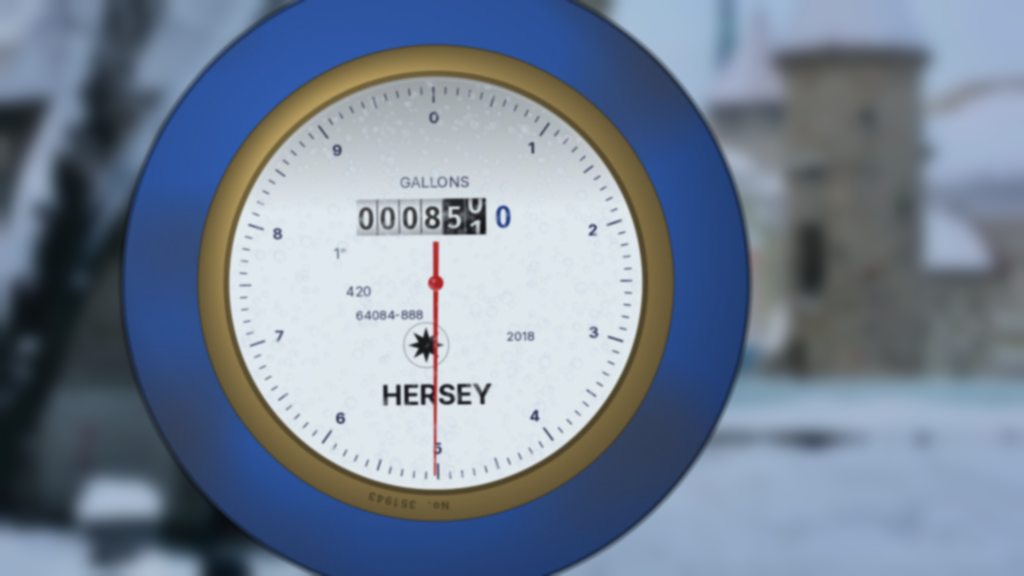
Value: 8505.0 gal
